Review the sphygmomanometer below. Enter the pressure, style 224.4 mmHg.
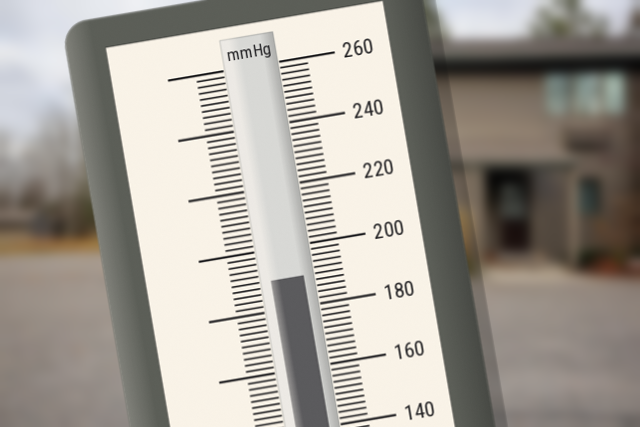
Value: 190 mmHg
